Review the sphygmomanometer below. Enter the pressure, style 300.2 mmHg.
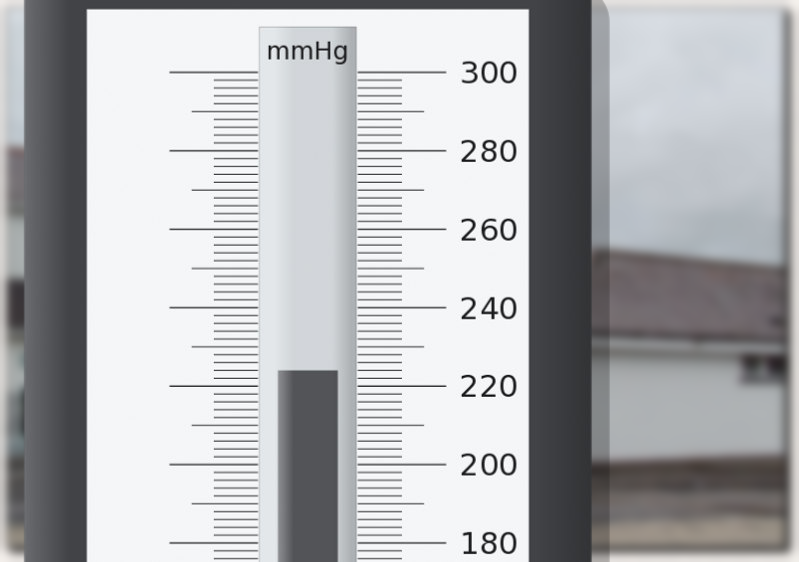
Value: 224 mmHg
